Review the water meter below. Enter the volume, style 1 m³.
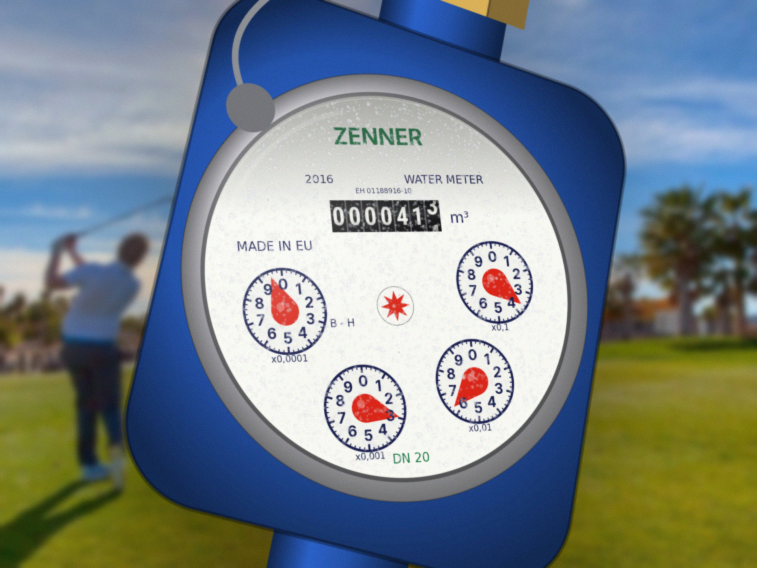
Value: 413.3629 m³
